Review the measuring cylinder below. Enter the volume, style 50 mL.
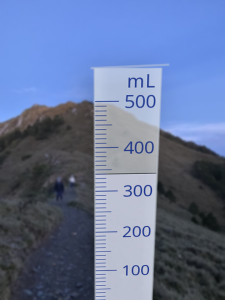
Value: 340 mL
